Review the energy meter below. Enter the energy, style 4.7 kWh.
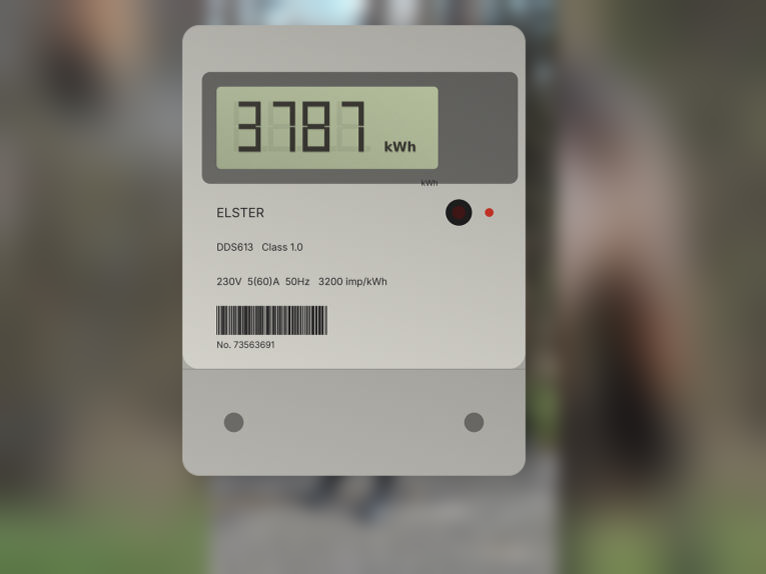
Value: 3787 kWh
